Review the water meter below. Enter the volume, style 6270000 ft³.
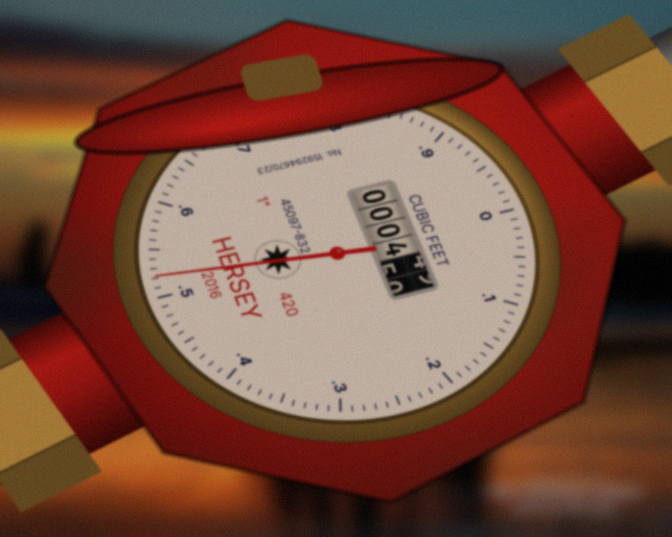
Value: 449.52 ft³
